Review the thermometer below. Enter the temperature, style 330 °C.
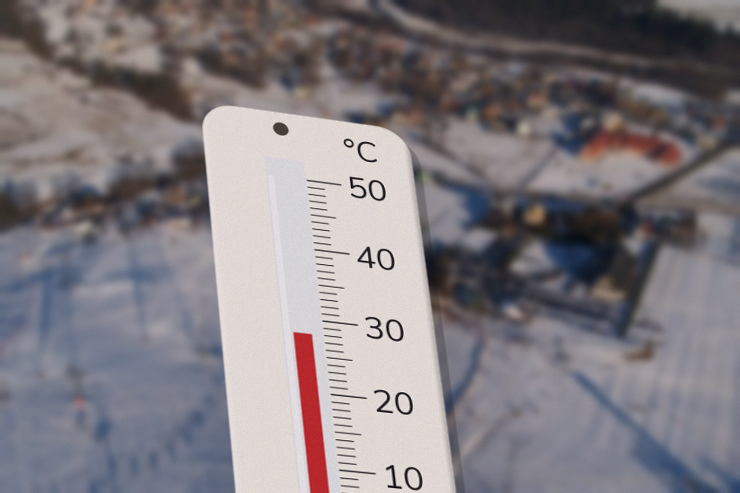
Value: 28 °C
